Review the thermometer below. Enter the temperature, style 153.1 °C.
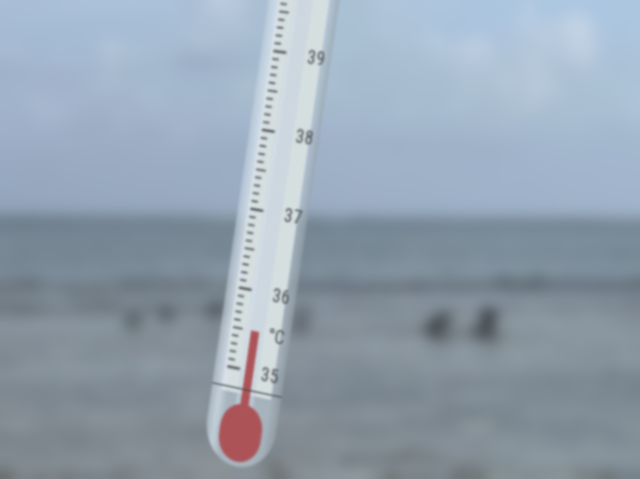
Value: 35.5 °C
